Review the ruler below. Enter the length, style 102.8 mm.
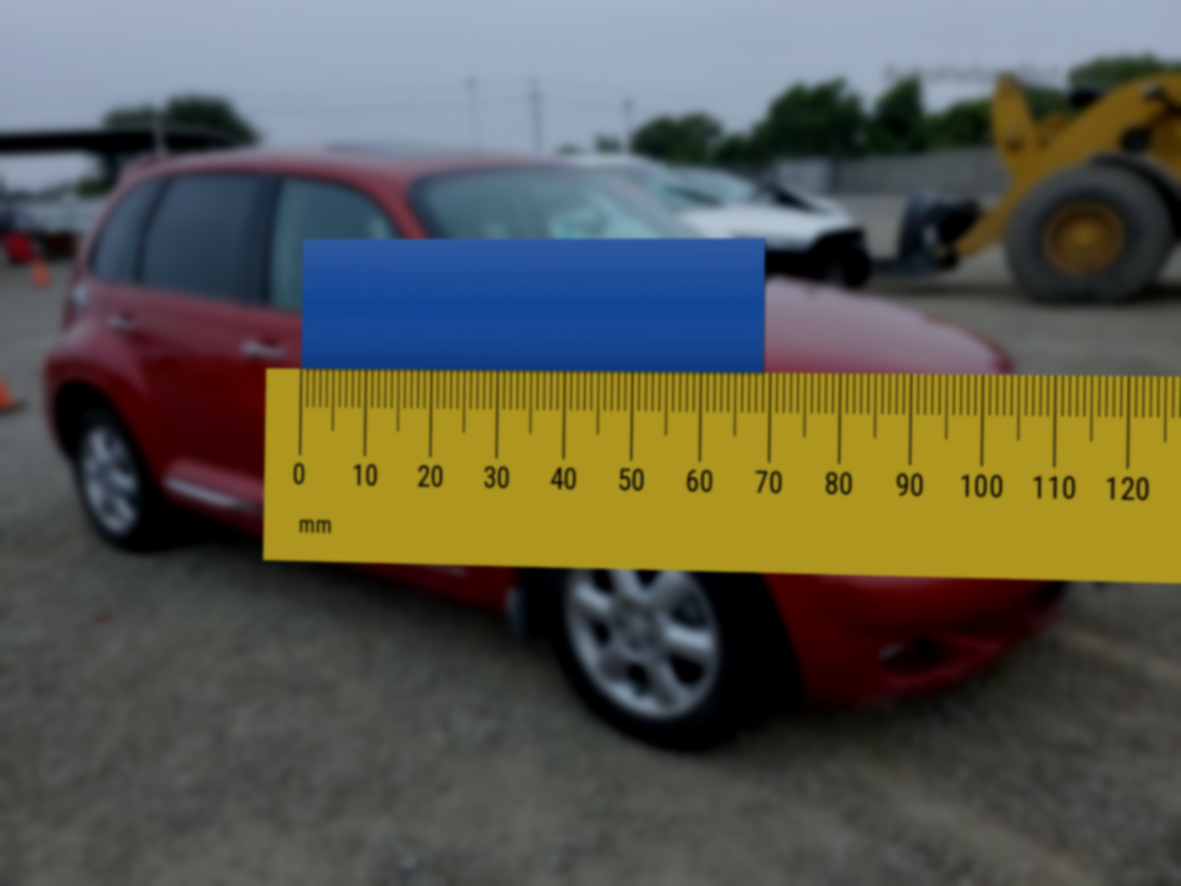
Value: 69 mm
